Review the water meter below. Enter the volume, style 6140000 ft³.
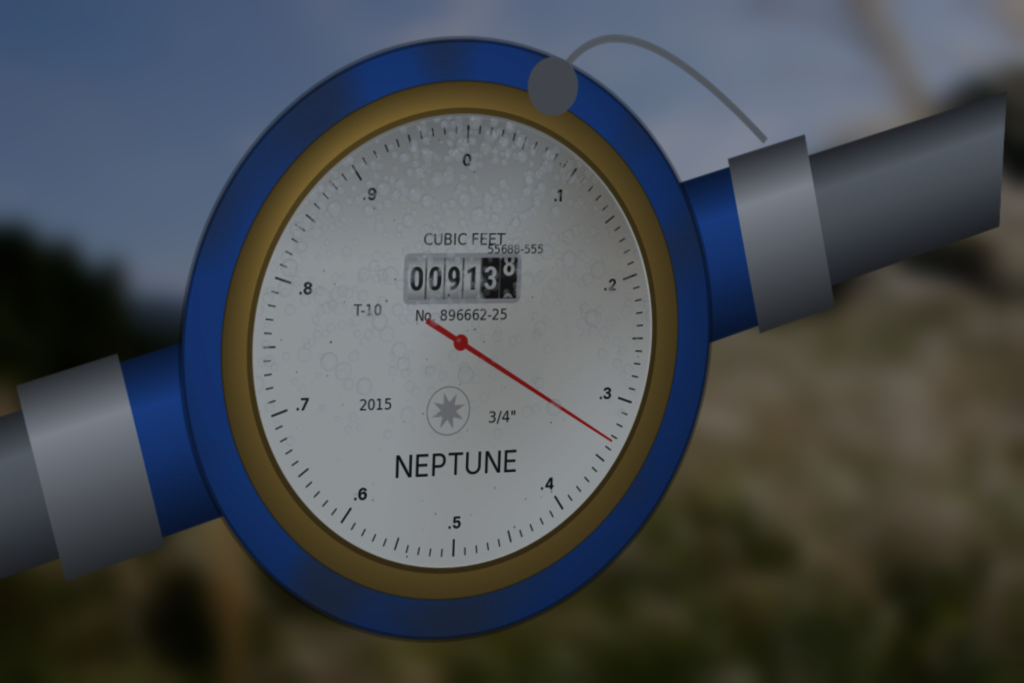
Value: 9138.33 ft³
